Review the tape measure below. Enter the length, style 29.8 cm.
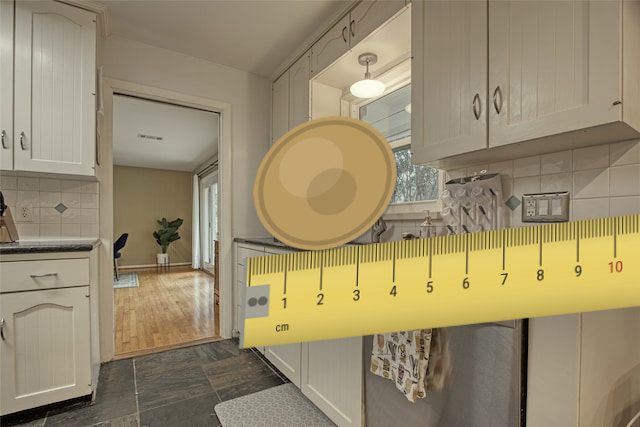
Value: 4 cm
